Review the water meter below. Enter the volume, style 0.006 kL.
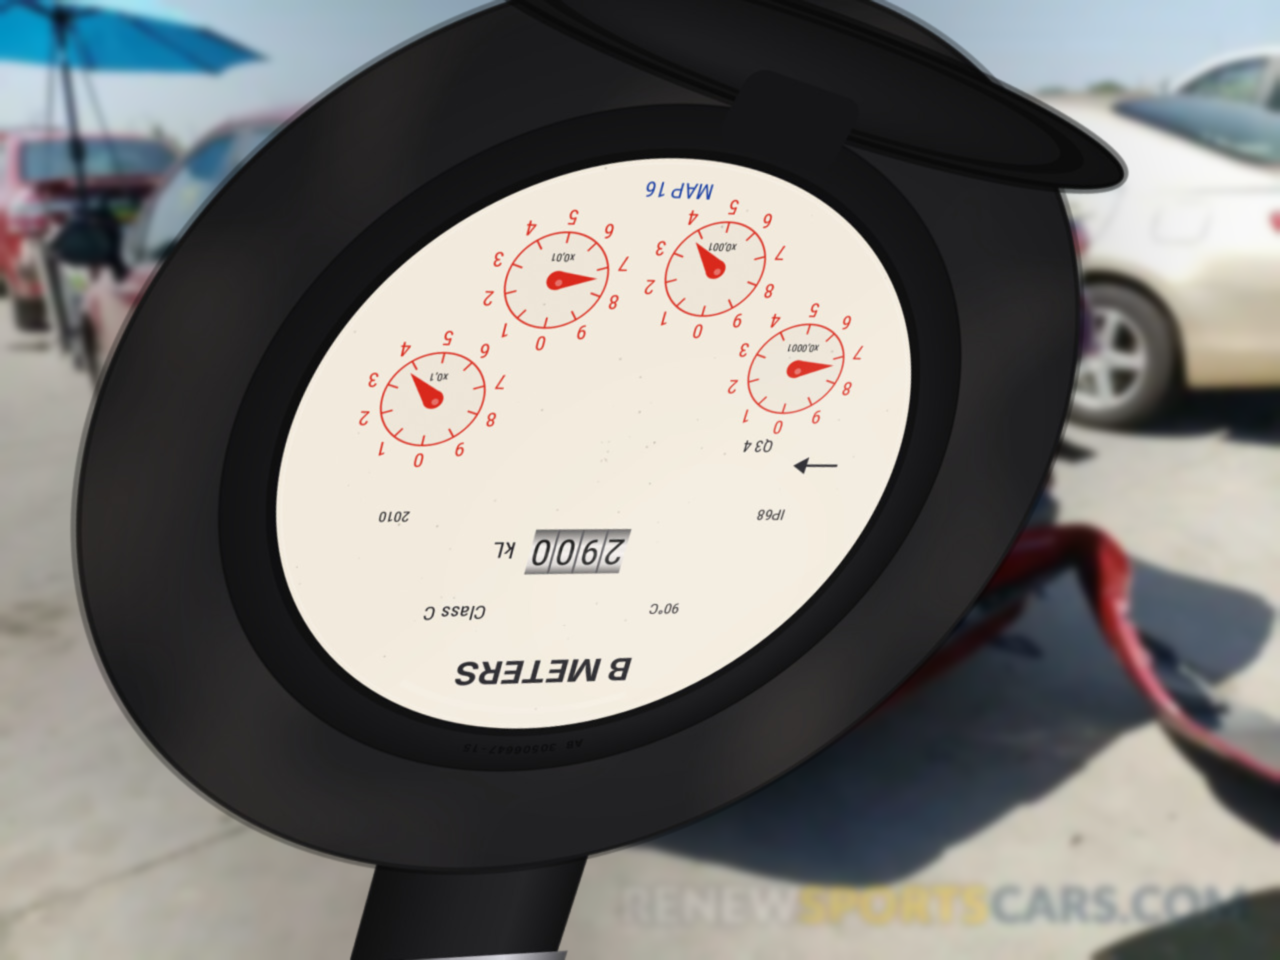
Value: 2900.3737 kL
